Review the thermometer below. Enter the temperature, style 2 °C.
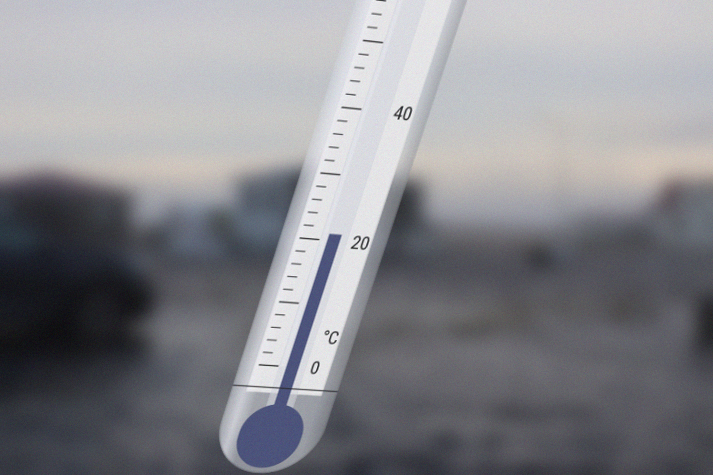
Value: 21 °C
